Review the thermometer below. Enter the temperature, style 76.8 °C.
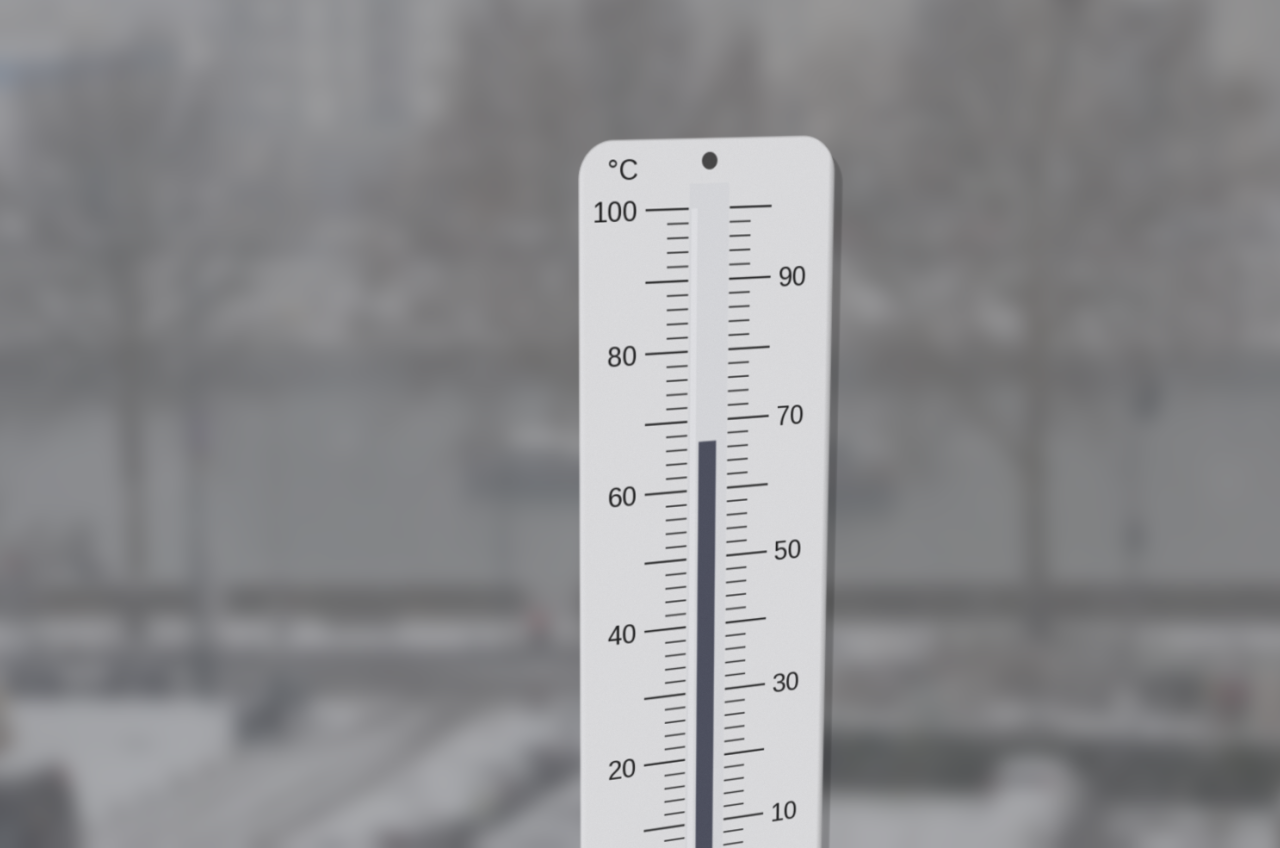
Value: 67 °C
